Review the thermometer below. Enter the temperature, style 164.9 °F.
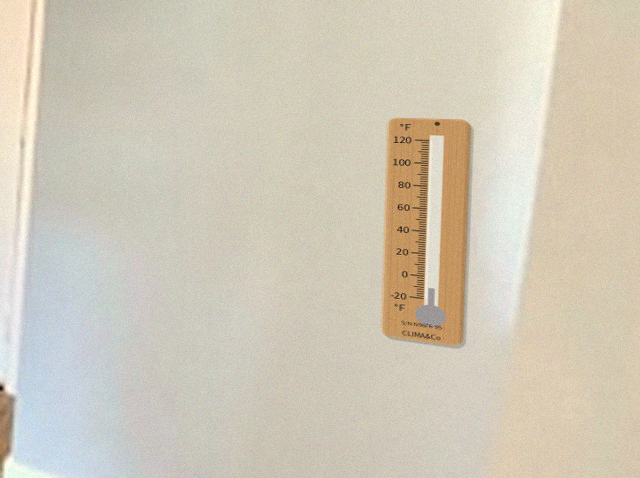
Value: -10 °F
